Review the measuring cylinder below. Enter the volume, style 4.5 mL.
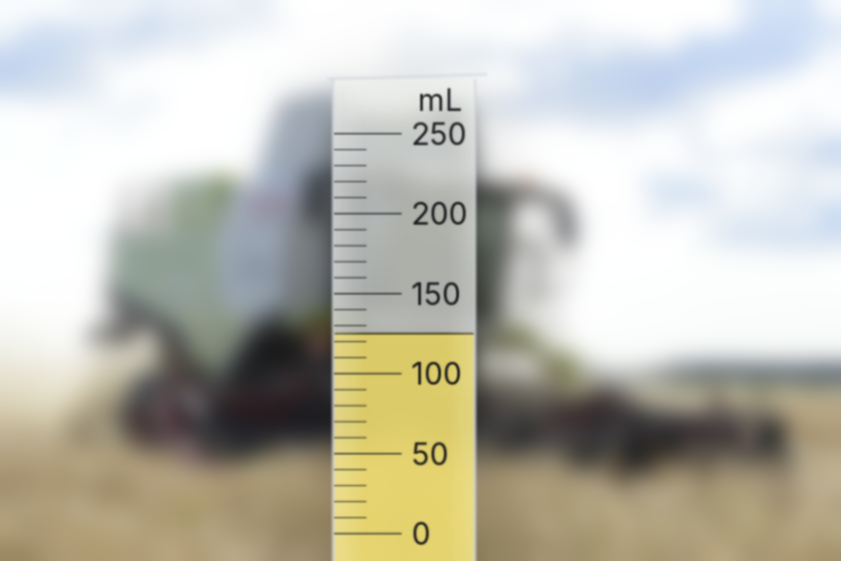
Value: 125 mL
